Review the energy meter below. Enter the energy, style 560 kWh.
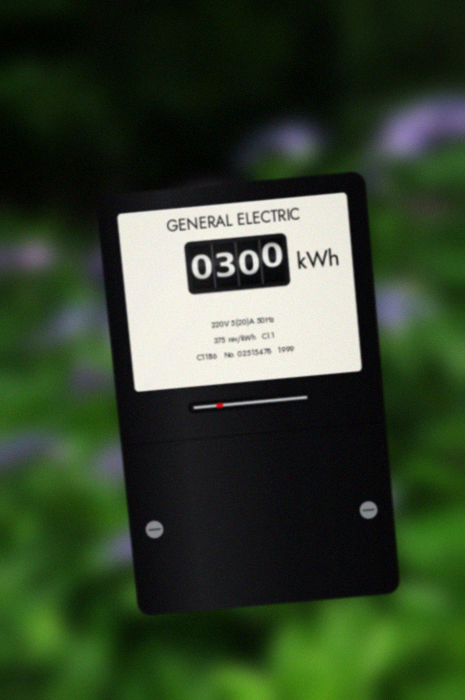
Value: 300 kWh
